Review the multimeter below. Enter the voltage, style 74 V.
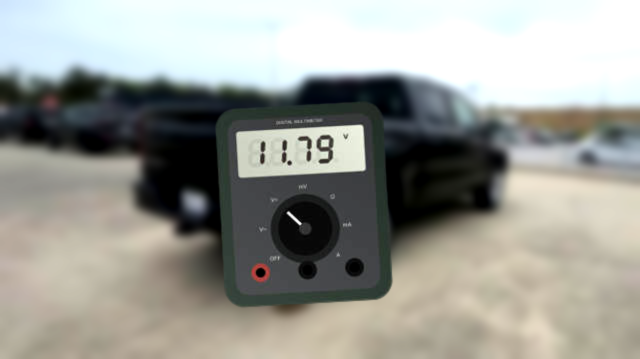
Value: 11.79 V
